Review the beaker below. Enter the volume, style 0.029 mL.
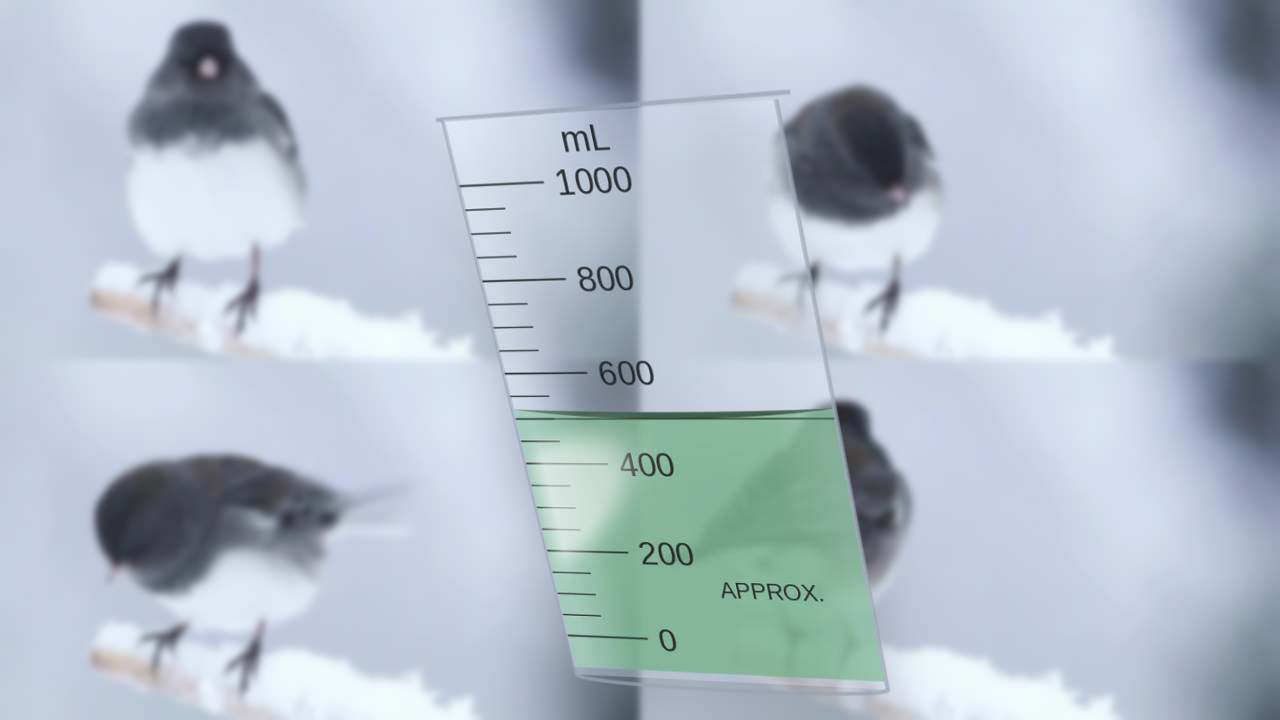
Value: 500 mL
